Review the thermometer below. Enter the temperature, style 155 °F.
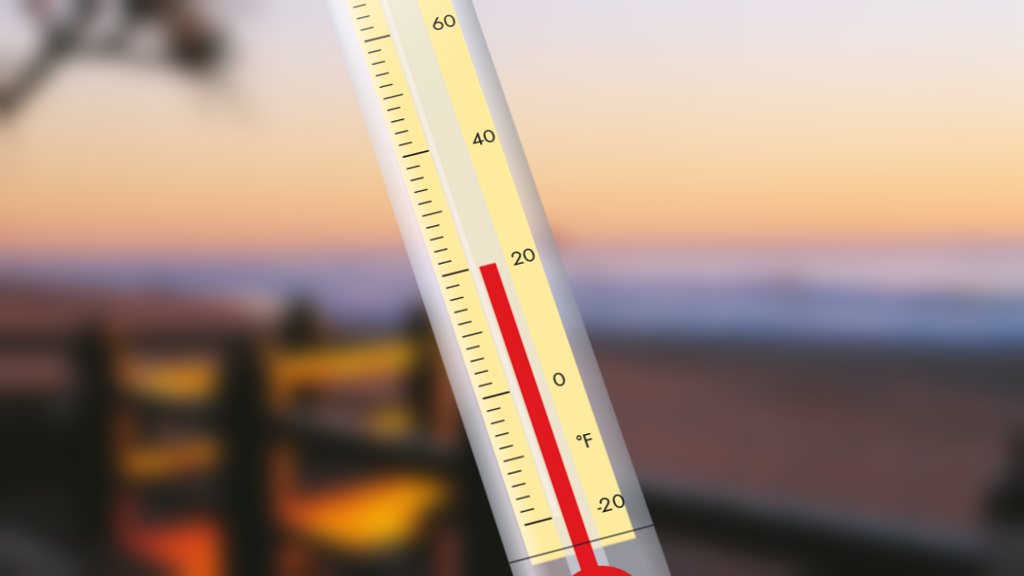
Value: 20 °F
